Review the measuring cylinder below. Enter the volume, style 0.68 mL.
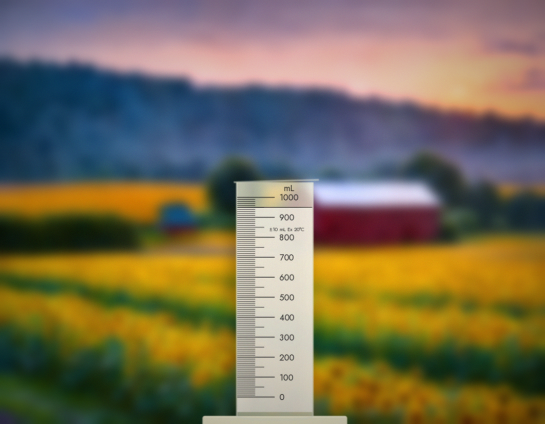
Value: 950 mL
